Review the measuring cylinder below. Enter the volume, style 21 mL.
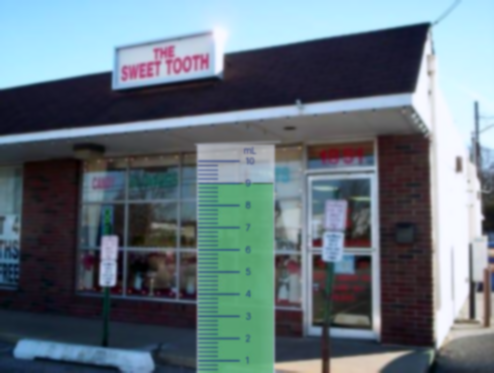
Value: 9 mL
